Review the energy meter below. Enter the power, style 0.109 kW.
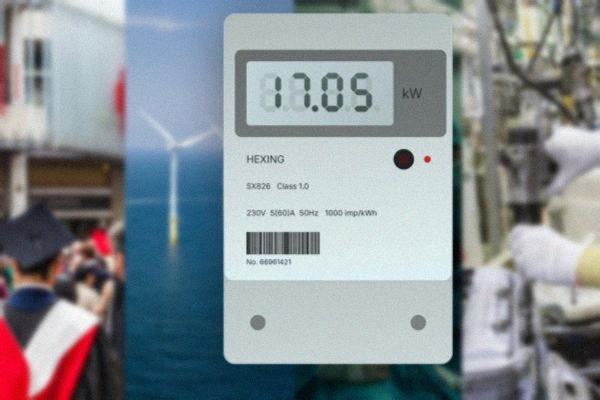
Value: 17.05 kW
